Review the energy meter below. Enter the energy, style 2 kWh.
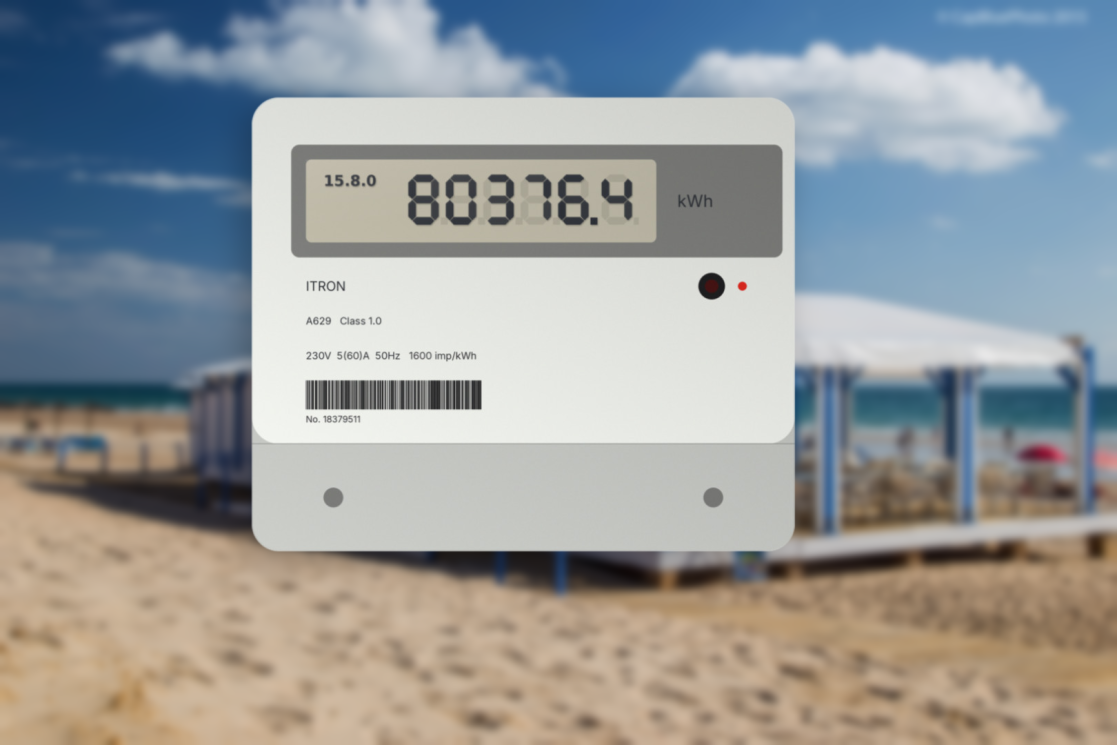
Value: 80376.4 kWh
